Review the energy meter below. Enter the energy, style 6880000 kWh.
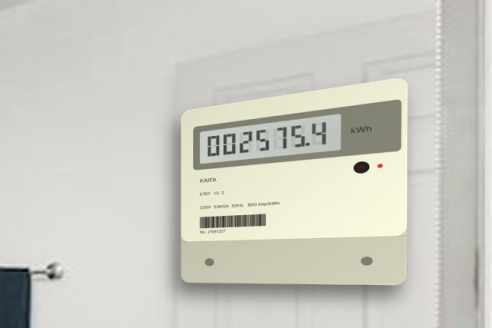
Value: 2575.4 kWh
